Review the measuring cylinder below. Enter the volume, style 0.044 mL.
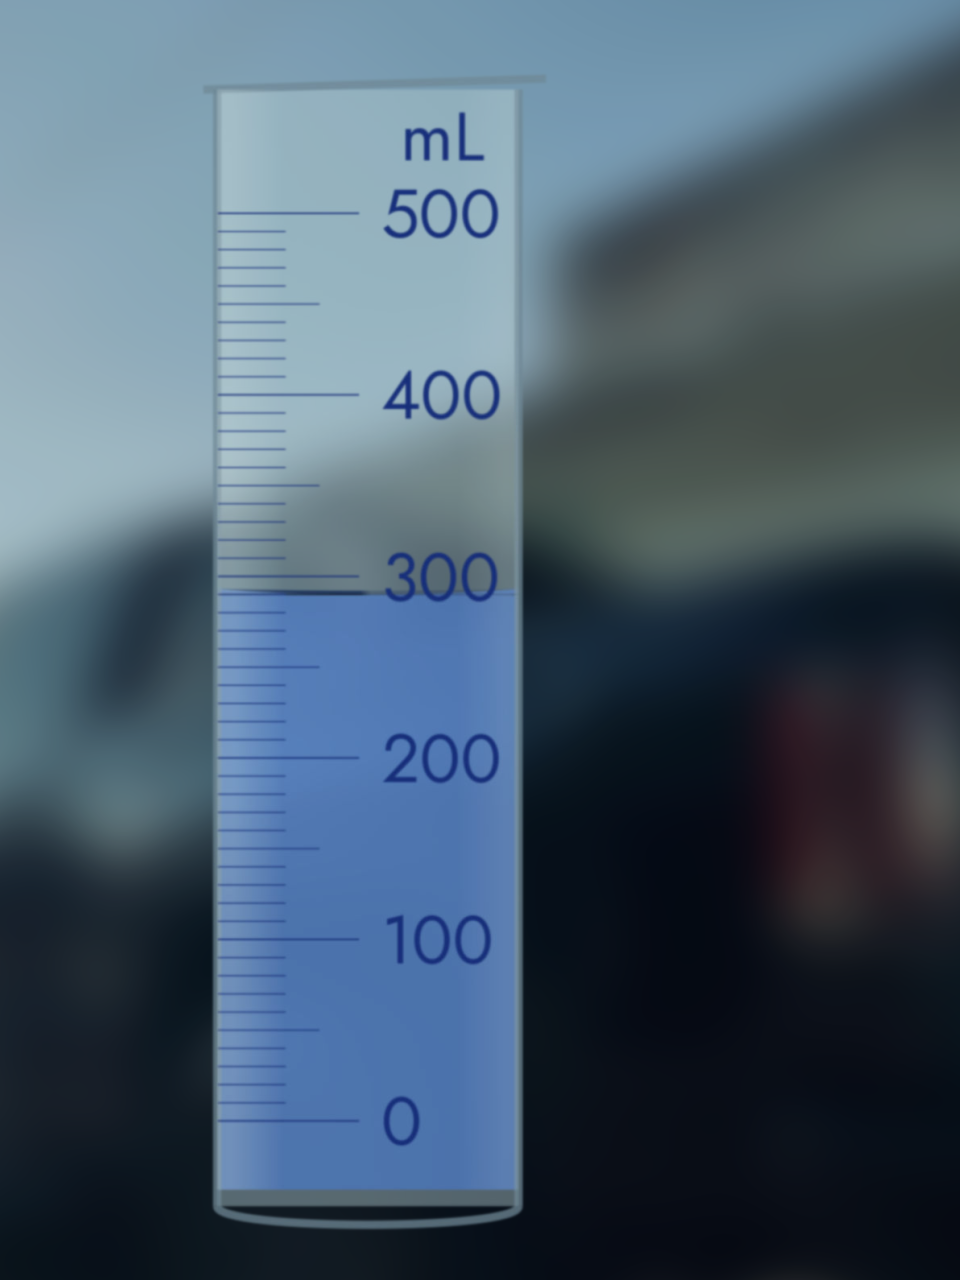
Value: 290 mL
